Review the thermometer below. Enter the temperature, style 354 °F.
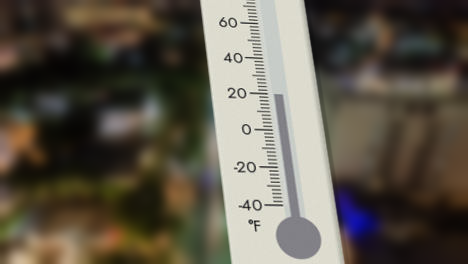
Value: 20 °F
